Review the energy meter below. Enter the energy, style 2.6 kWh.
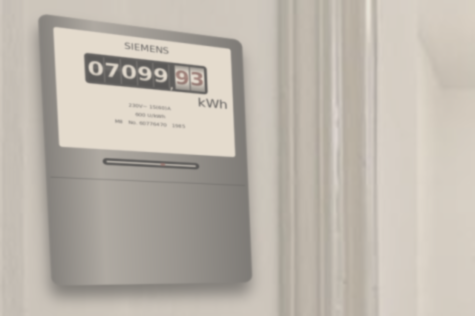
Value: 7099.93 kWh
